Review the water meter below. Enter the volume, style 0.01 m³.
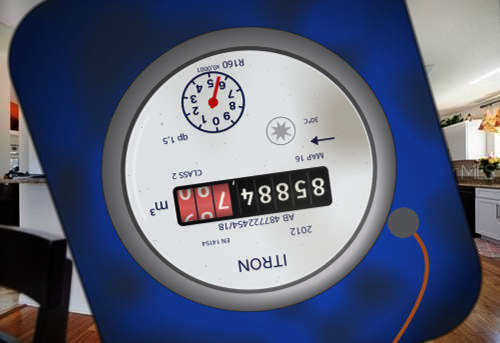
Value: 85884.7895 m³
